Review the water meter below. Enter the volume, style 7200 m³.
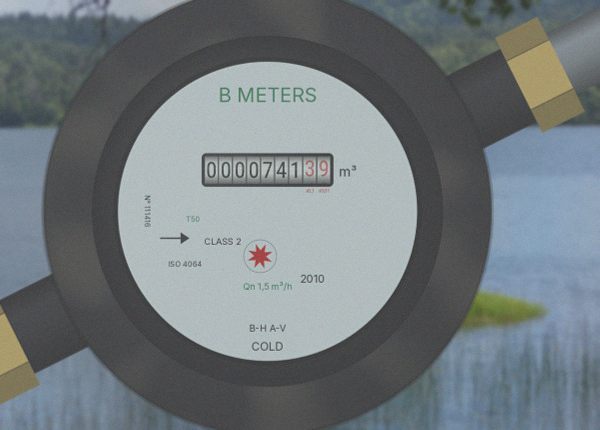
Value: 741.39 m³
